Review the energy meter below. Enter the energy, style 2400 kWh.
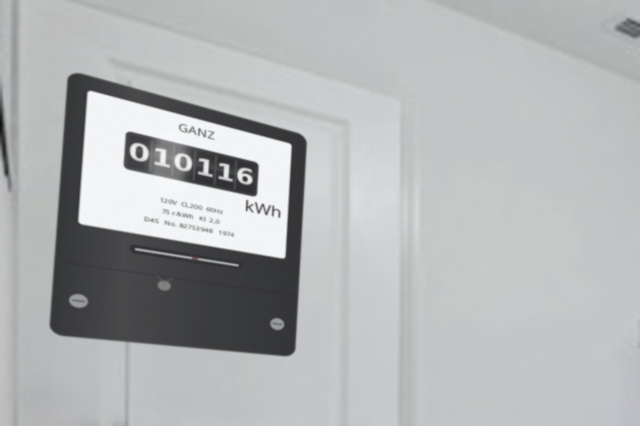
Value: 10116 kWh
